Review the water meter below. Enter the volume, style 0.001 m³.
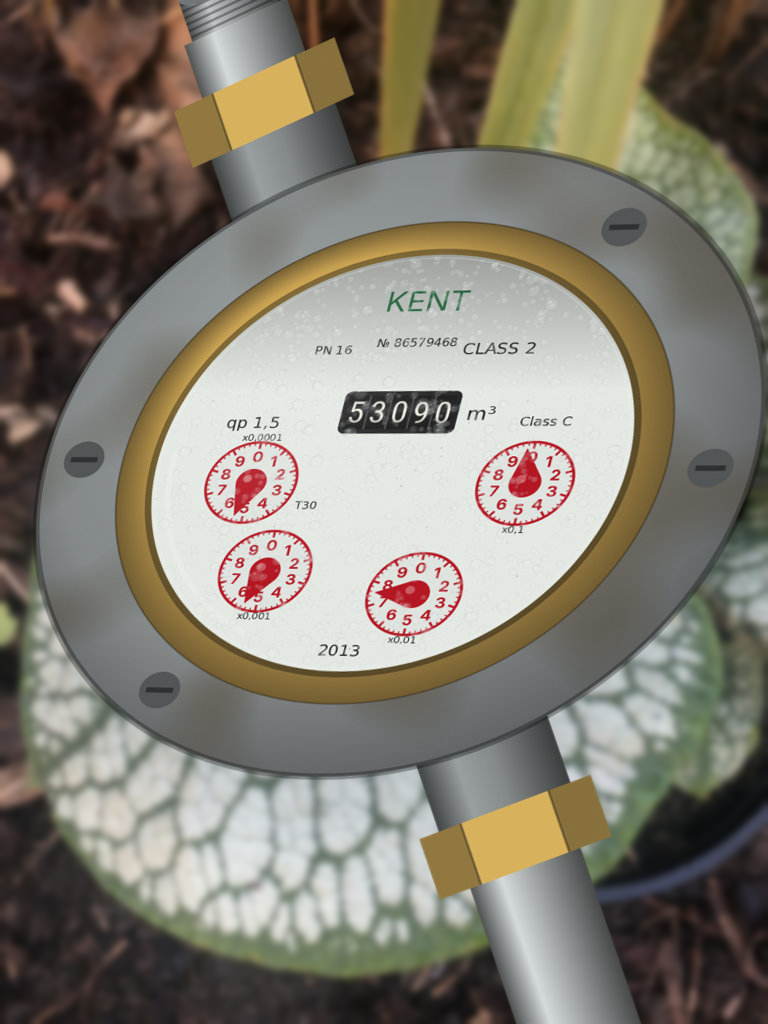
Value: 53089.9755 m³
